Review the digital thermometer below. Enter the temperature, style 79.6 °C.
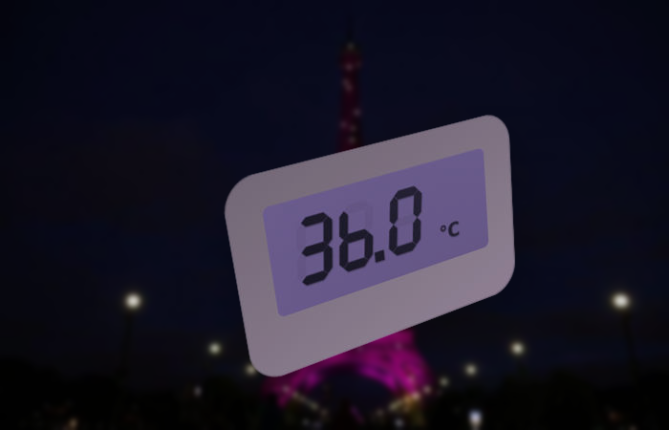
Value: 36.0 °C
